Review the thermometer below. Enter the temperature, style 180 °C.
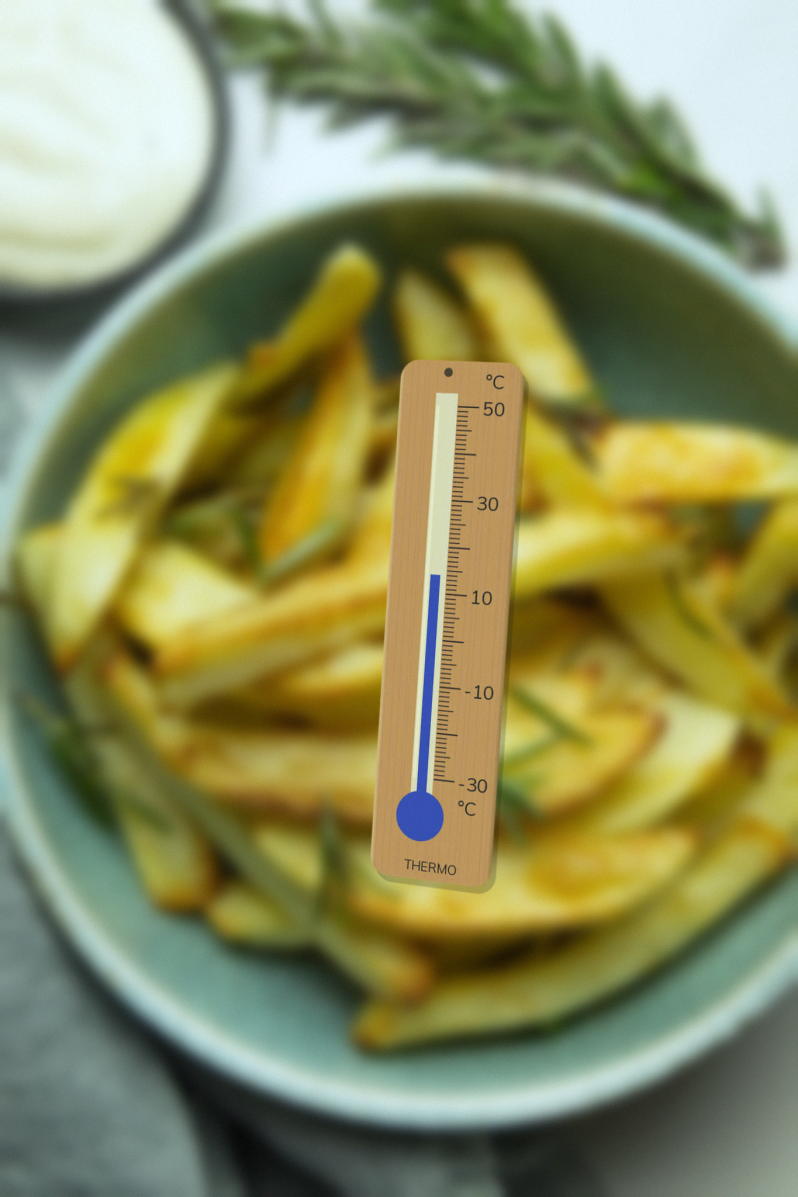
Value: 14 °C
